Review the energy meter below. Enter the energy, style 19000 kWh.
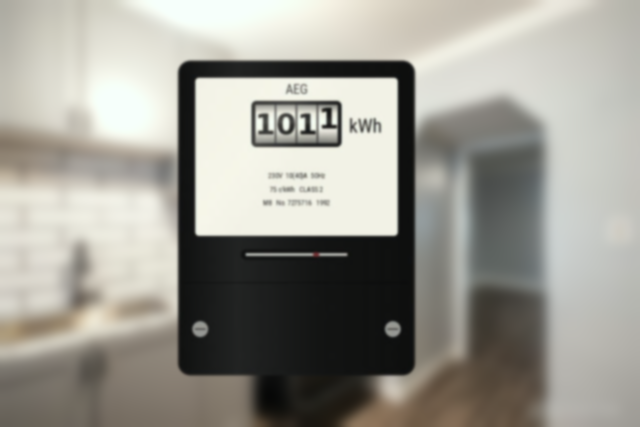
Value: 1011 kWh
